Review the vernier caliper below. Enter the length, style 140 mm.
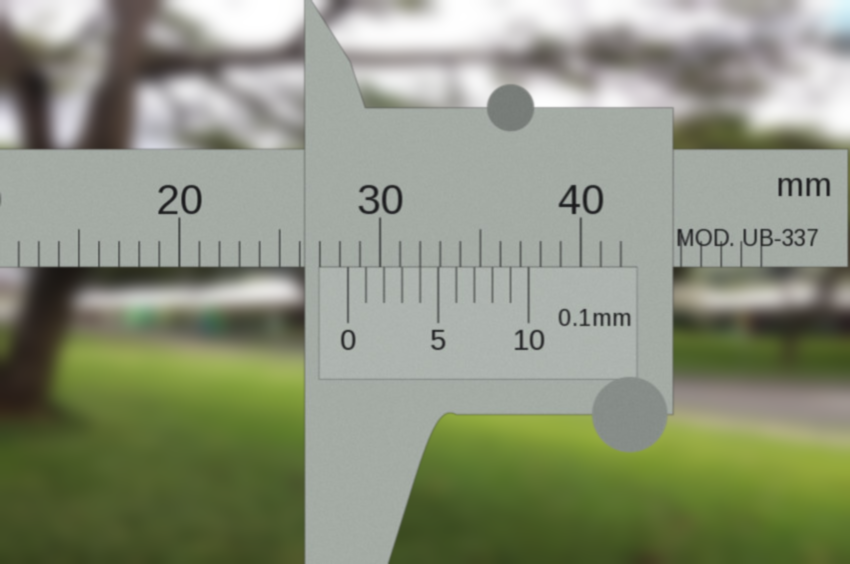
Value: 28.4 mm
